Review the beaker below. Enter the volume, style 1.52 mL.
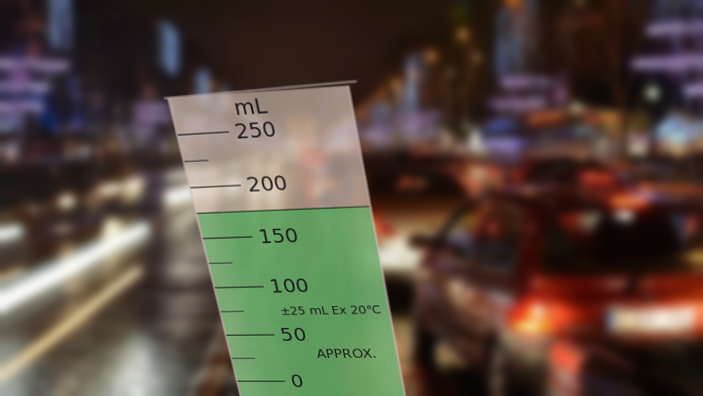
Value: 175 mL
